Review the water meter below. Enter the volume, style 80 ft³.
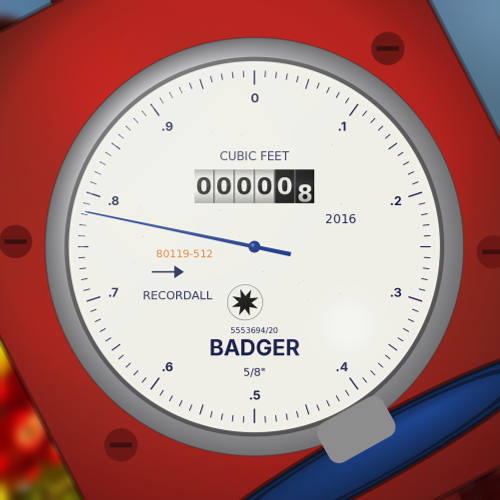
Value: 7.78 ft³
